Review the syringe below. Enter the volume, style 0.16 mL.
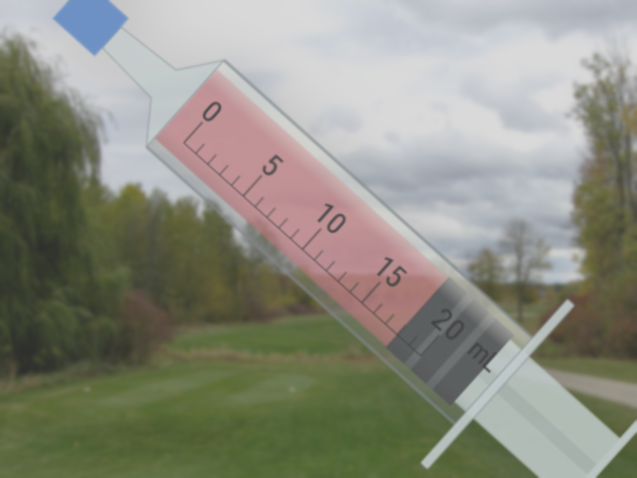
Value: 18 mL
